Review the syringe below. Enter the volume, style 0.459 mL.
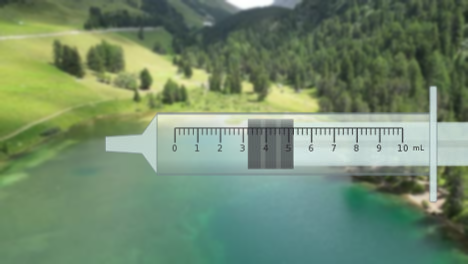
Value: 3.2 mL
